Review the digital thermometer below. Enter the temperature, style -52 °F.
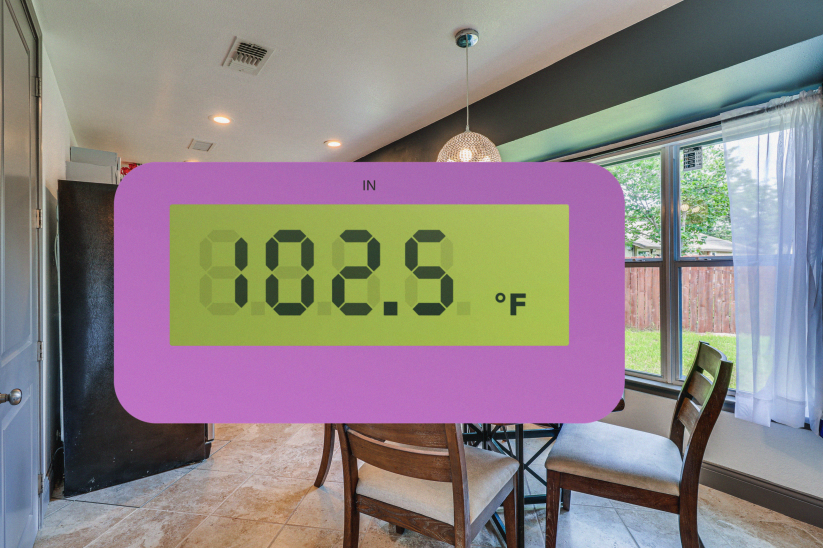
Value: 102.5 °F
